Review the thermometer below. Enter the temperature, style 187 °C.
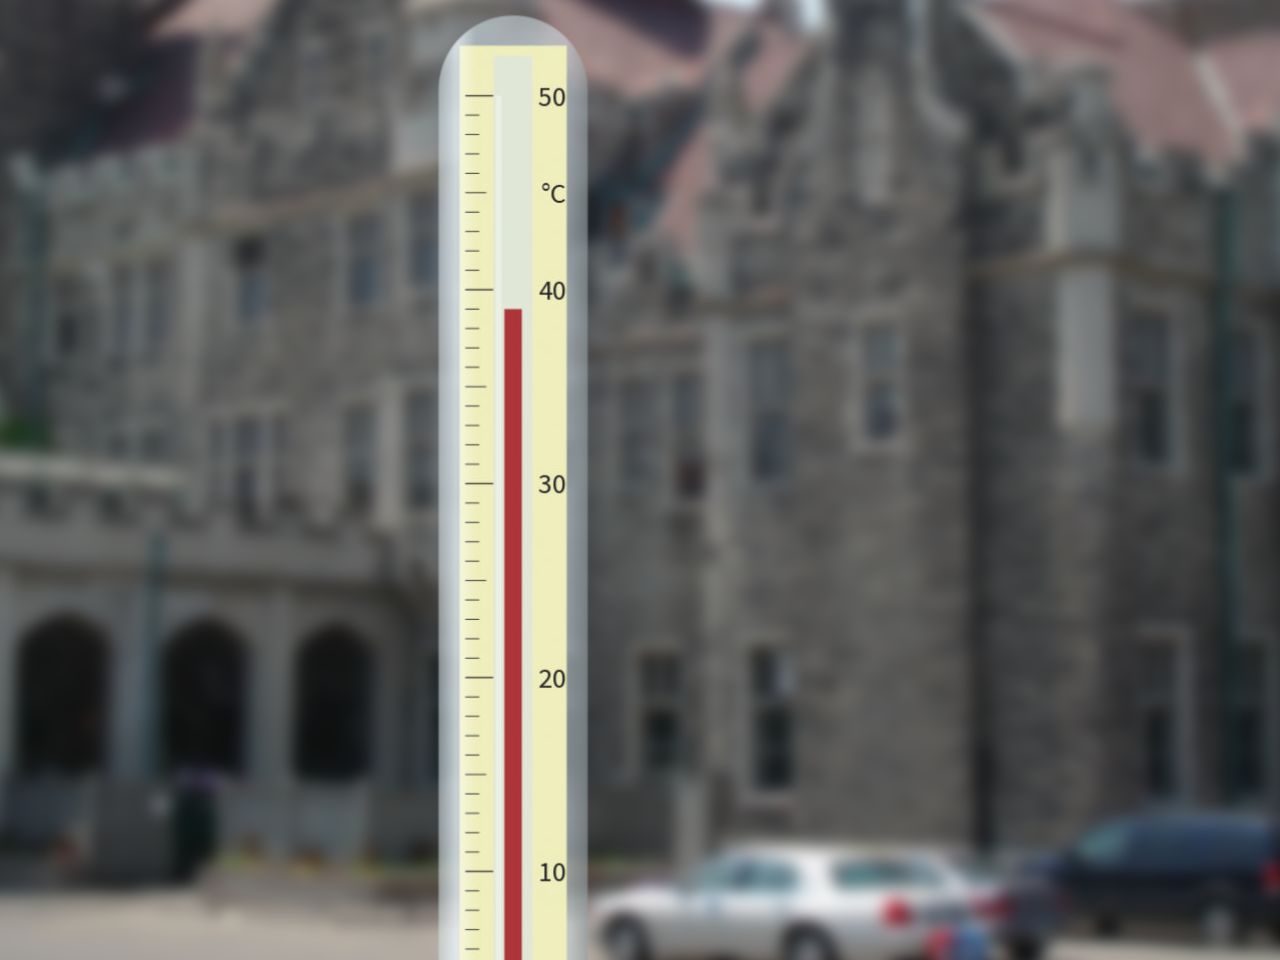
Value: 39 °C
